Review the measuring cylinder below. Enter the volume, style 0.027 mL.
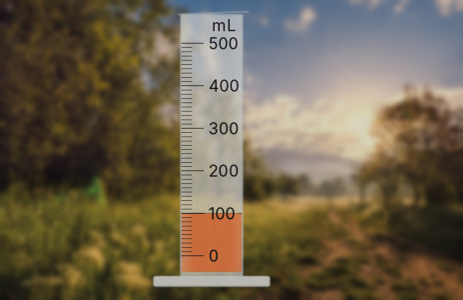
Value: 100 mL
